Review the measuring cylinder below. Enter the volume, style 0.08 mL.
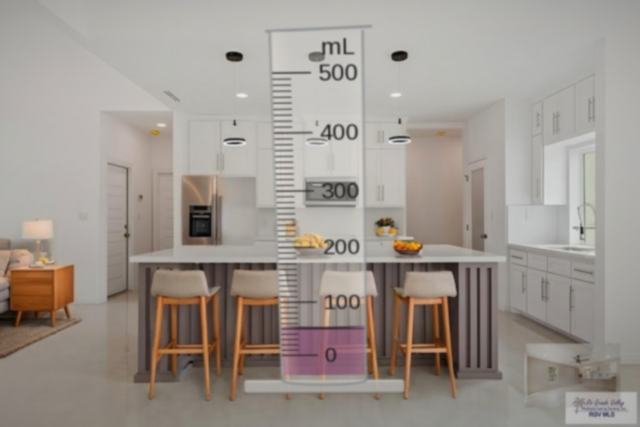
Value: 50 mL
